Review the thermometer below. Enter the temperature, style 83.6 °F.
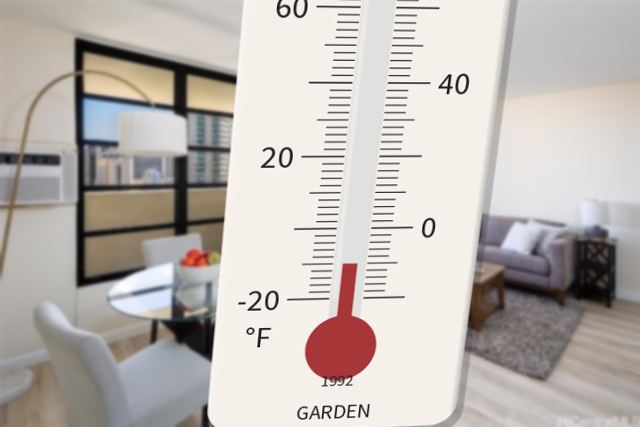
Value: -10 °F
